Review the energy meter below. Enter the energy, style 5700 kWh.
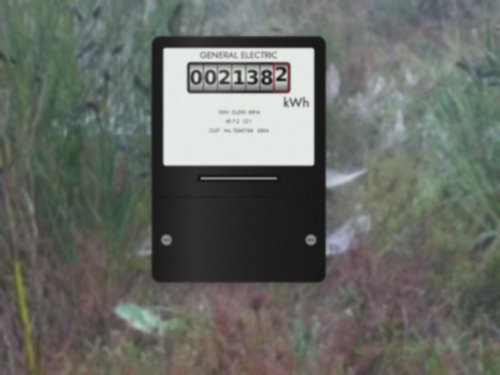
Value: 2138.2 kWh
